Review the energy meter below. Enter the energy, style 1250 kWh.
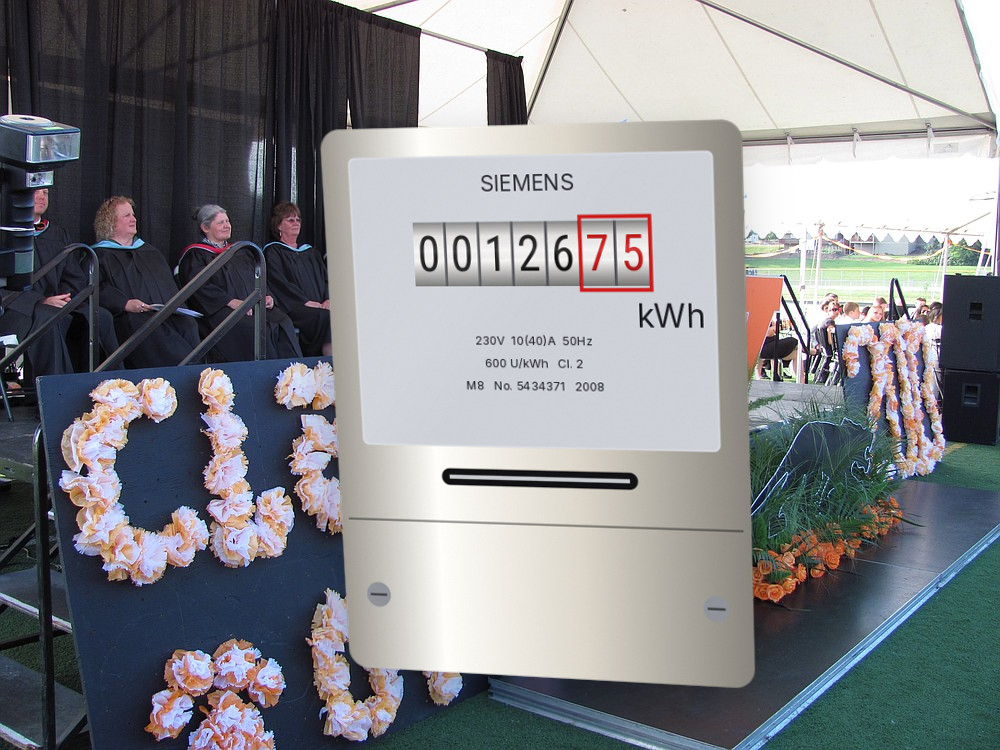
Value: 126.75 kWh
